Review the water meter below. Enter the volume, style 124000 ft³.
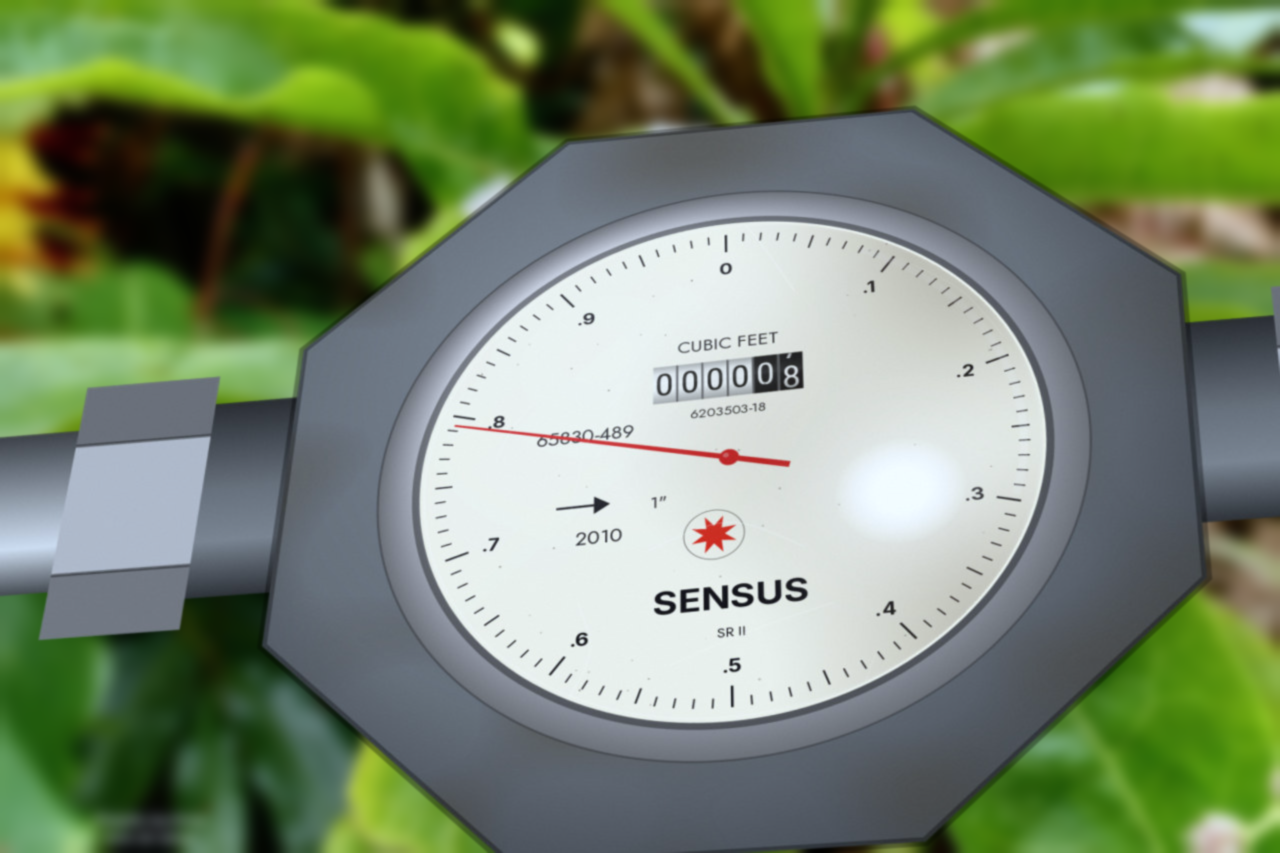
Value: 7.79 ft³
